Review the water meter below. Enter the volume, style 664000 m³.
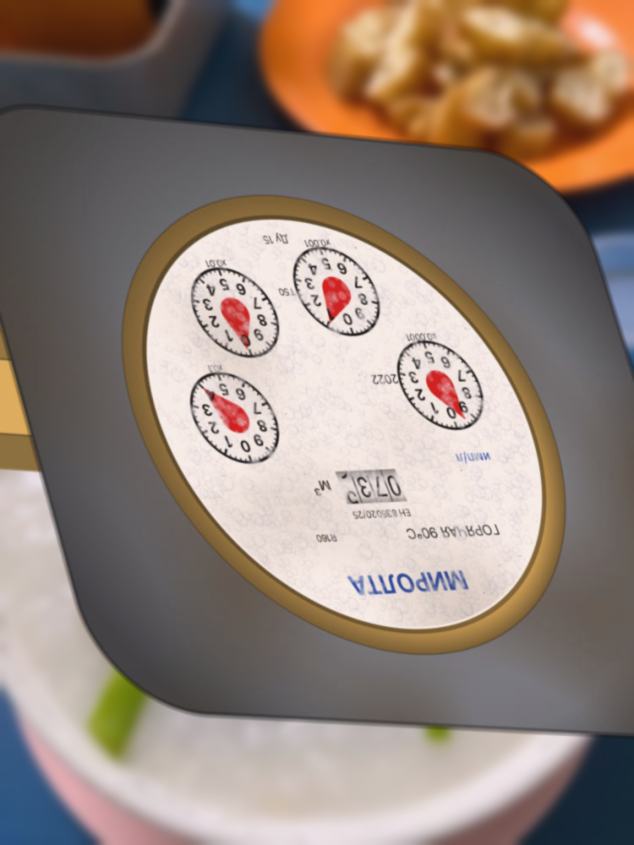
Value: 735.4009 m³
